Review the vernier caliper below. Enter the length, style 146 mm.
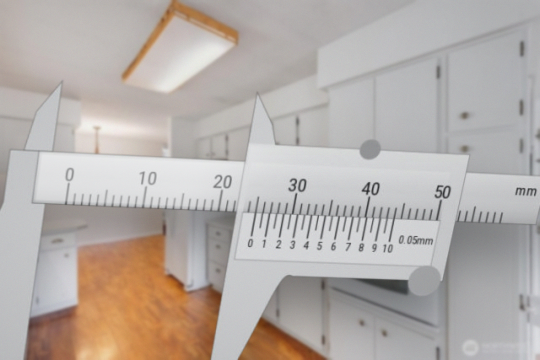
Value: 25.0 mm
